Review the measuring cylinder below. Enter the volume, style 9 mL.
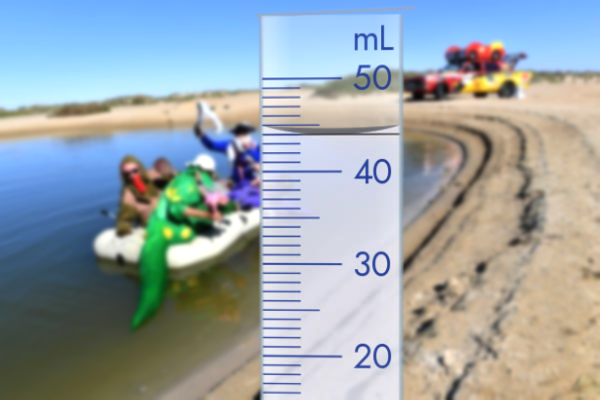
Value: 44 mL
